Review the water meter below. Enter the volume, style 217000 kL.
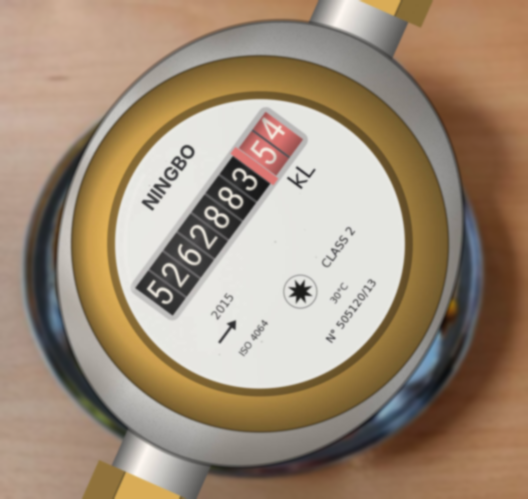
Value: 5262883.54 kL
